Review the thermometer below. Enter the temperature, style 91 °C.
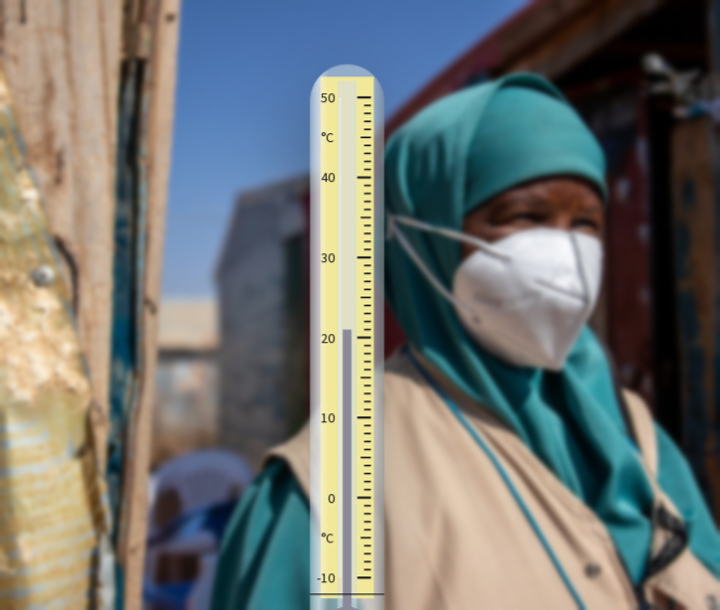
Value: 21 °C
